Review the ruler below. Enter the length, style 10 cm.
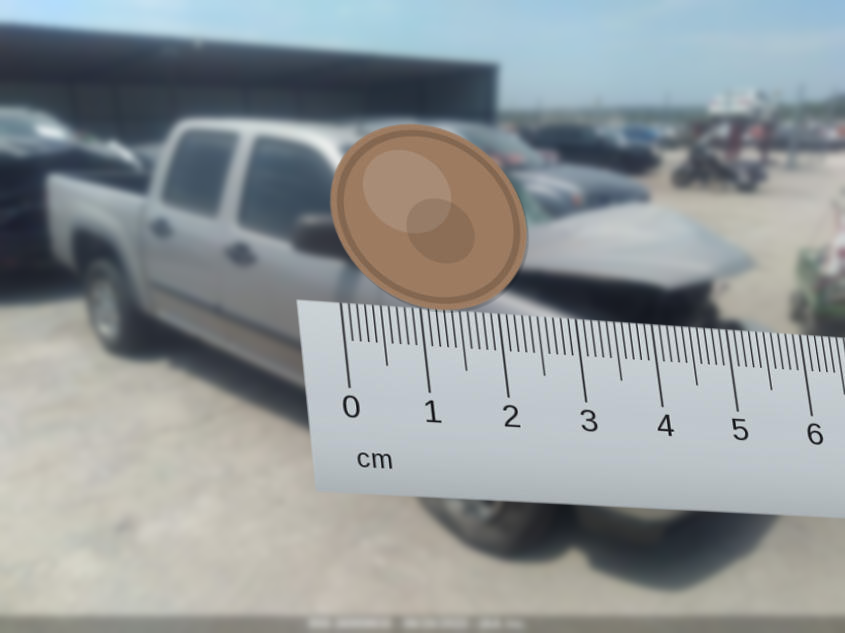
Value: 2.5 cm
